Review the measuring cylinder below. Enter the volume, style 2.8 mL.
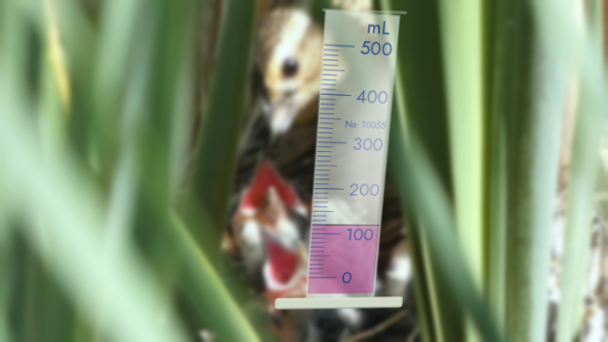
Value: 120 mL
